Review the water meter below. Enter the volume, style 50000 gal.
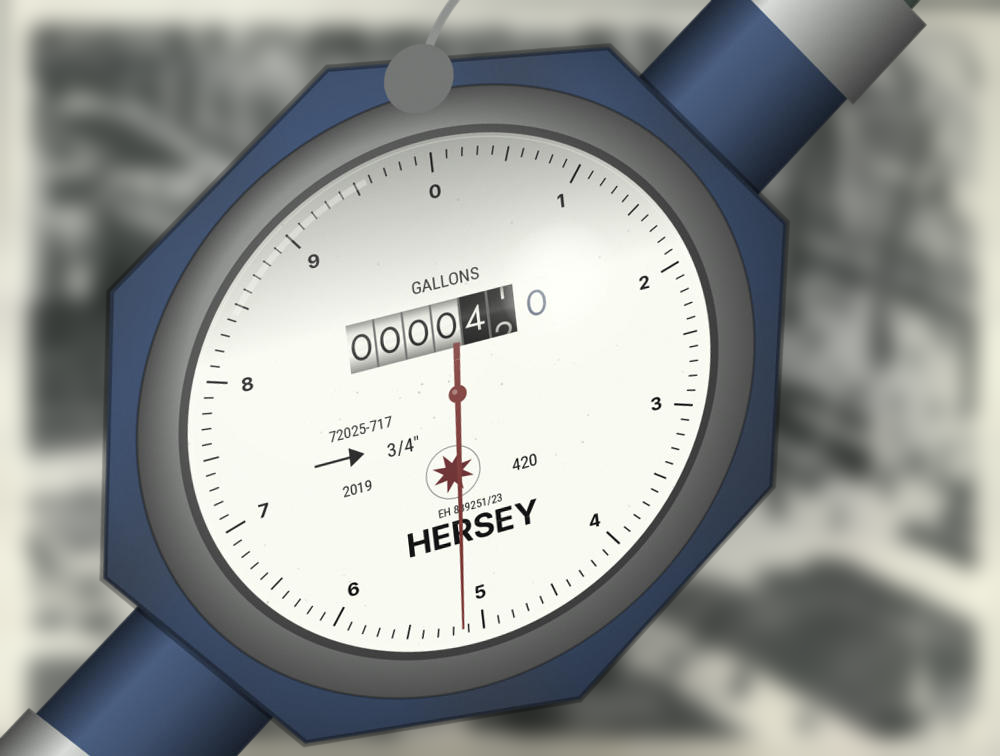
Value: 415.1 gal
